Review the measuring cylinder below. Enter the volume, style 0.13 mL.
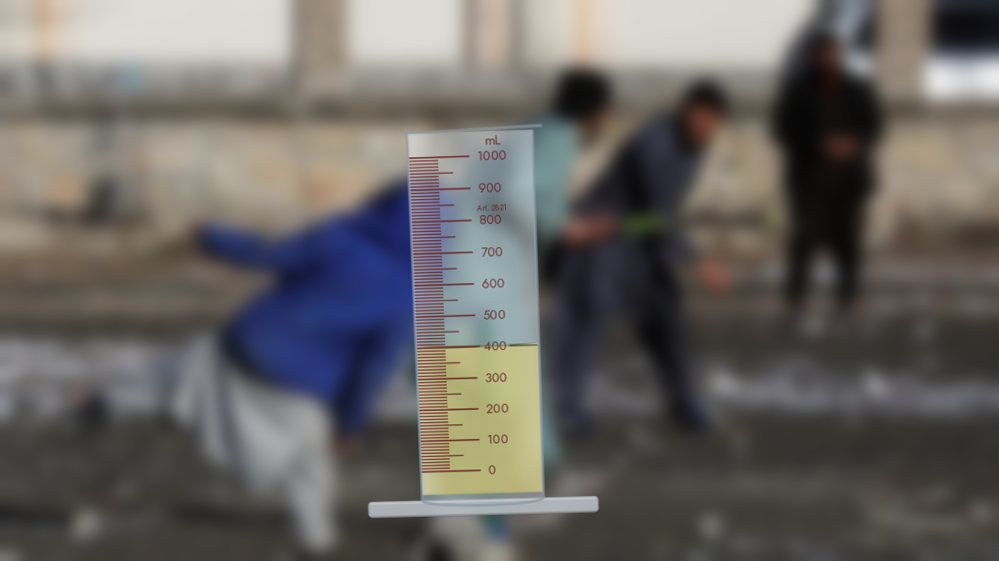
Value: 400 mL
